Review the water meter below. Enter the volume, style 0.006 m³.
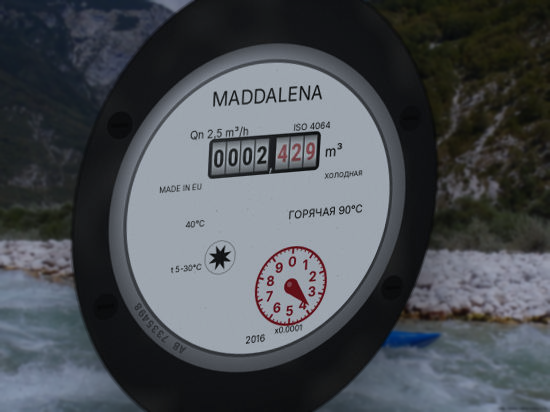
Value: 2.4293 m³
